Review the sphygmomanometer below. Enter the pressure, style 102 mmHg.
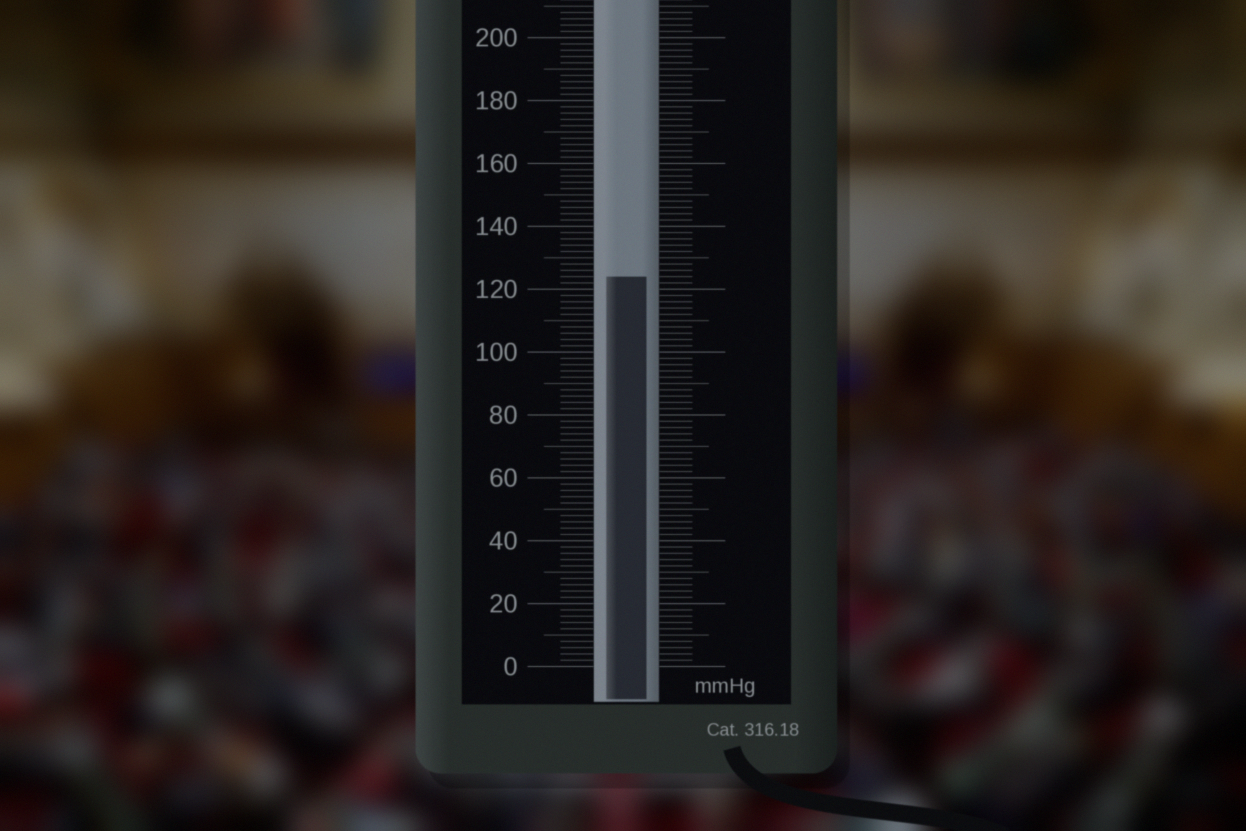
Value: 124 mmHg
